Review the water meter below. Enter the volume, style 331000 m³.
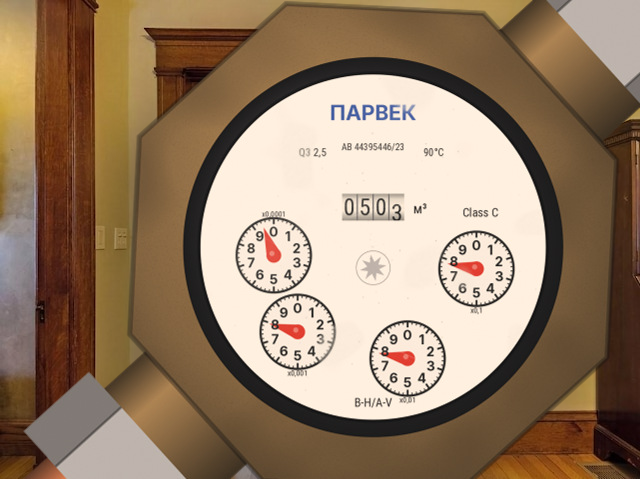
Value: 502.7779 m³
